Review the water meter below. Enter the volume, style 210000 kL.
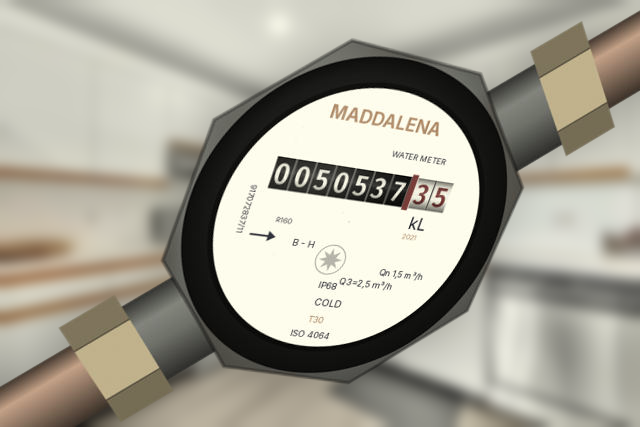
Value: 50537.35 kL
